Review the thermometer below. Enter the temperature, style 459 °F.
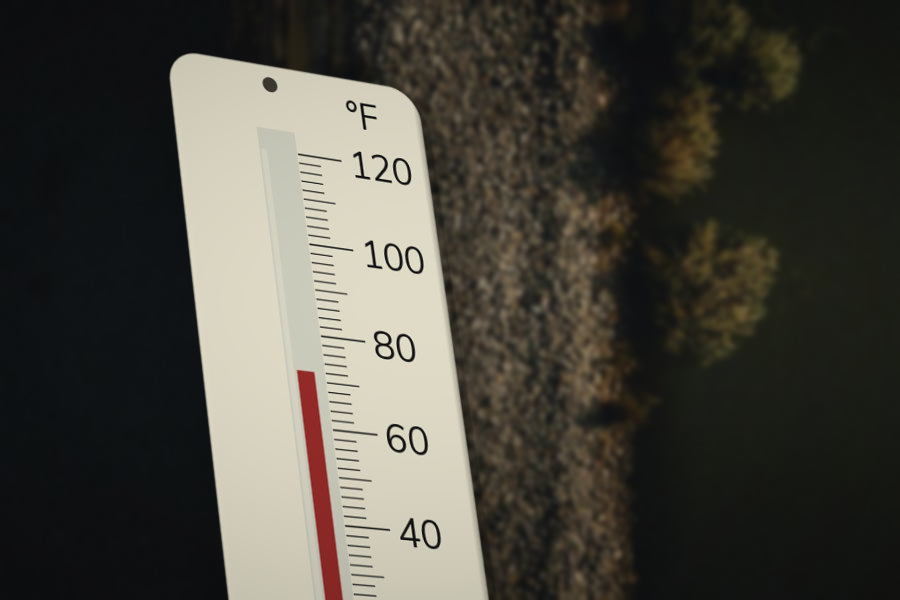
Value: 72 °F
